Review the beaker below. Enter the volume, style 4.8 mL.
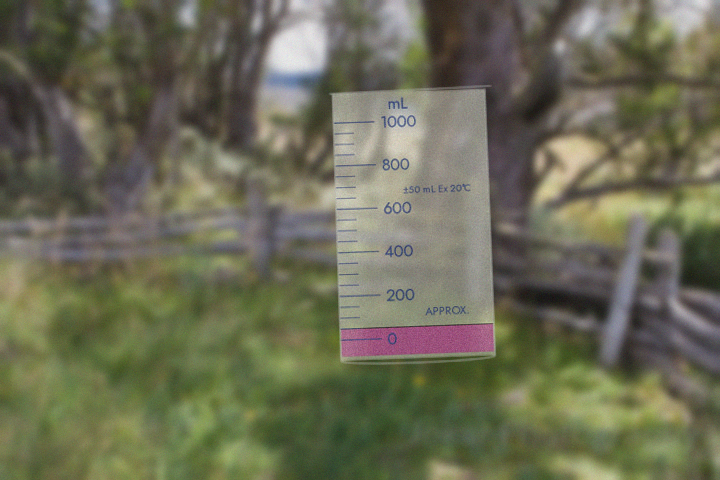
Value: 50 mL
